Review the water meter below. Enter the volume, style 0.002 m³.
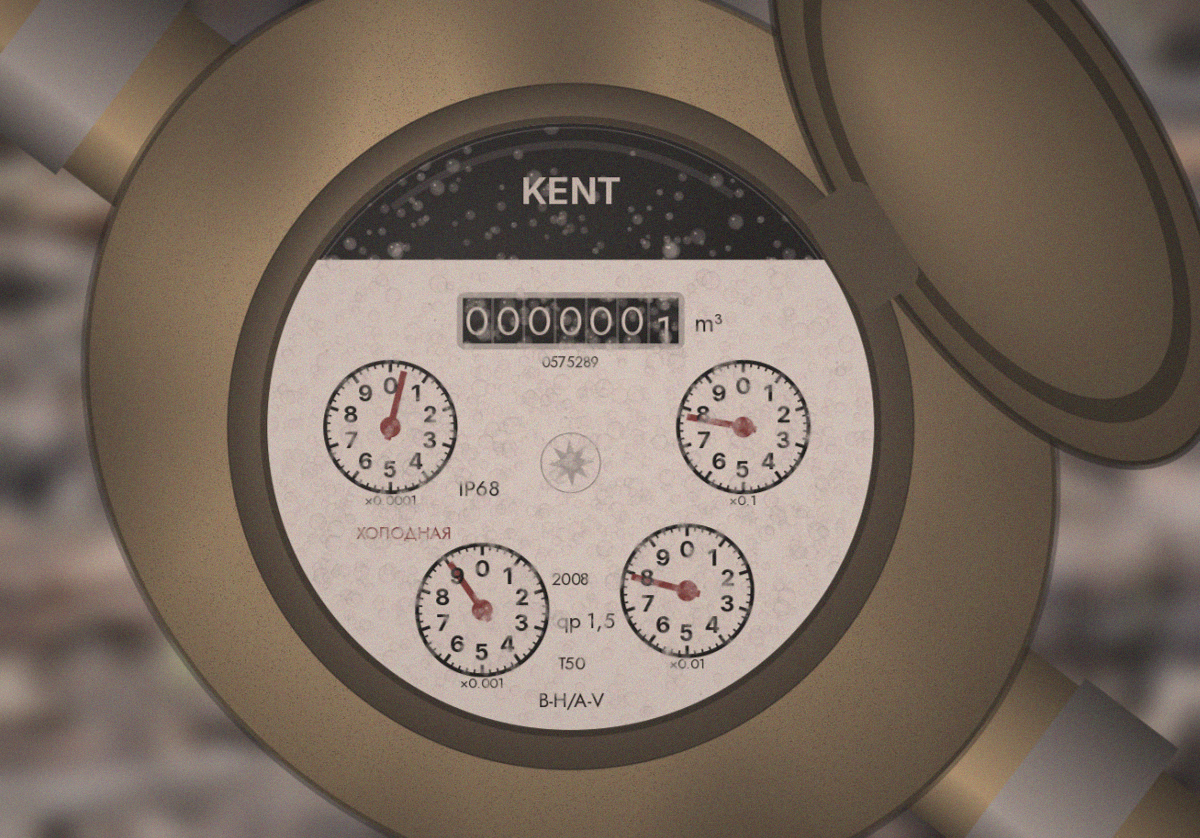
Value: 0.7790 m³
